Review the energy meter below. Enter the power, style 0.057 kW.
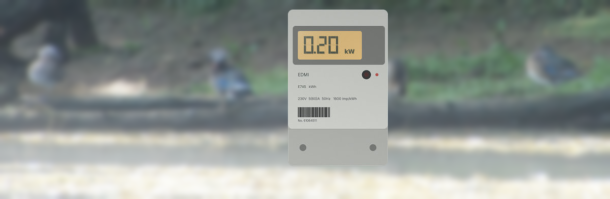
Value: 0.20 kW
